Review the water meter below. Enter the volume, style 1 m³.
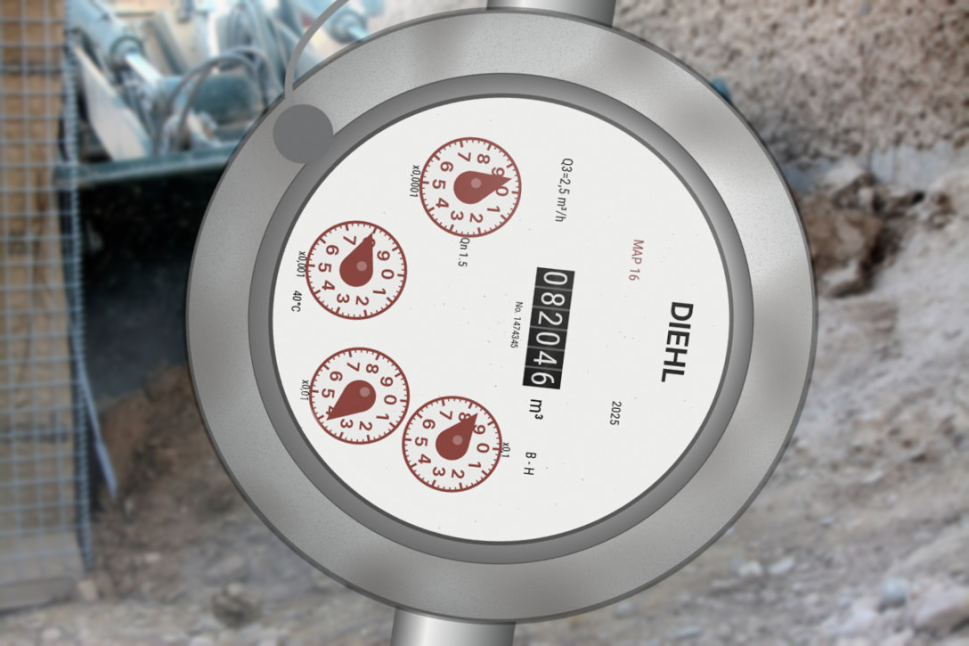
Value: 82046.8379 m³
